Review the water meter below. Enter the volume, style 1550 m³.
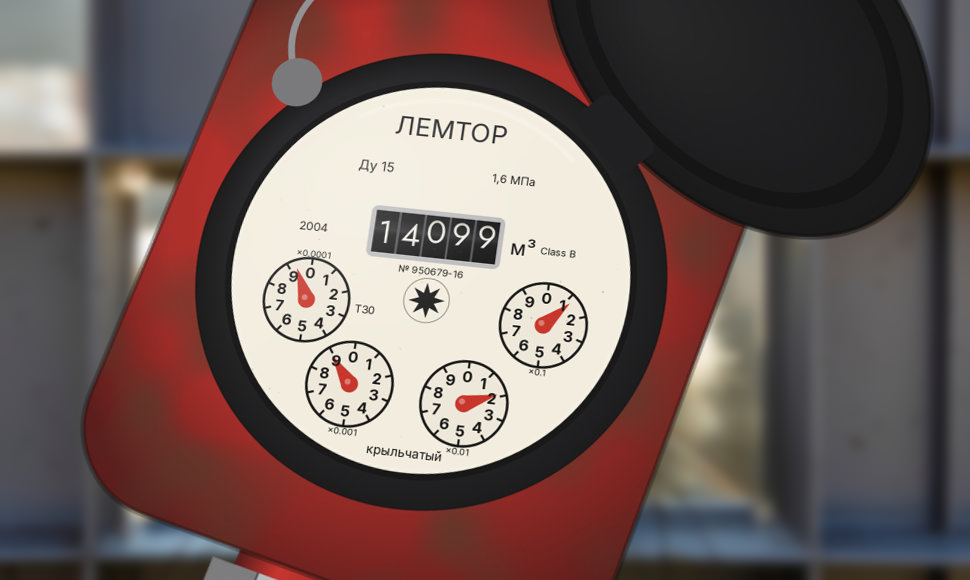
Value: 14099.1189 m³
